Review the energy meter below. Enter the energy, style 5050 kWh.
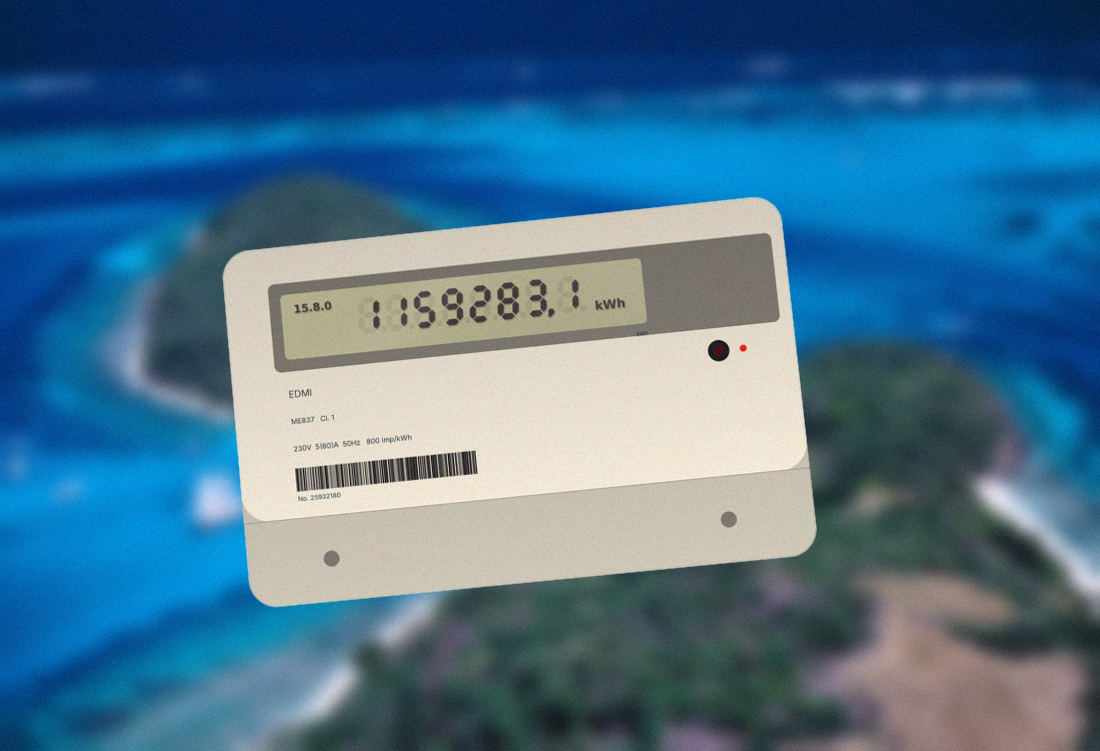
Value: 1159283.1 kWh
